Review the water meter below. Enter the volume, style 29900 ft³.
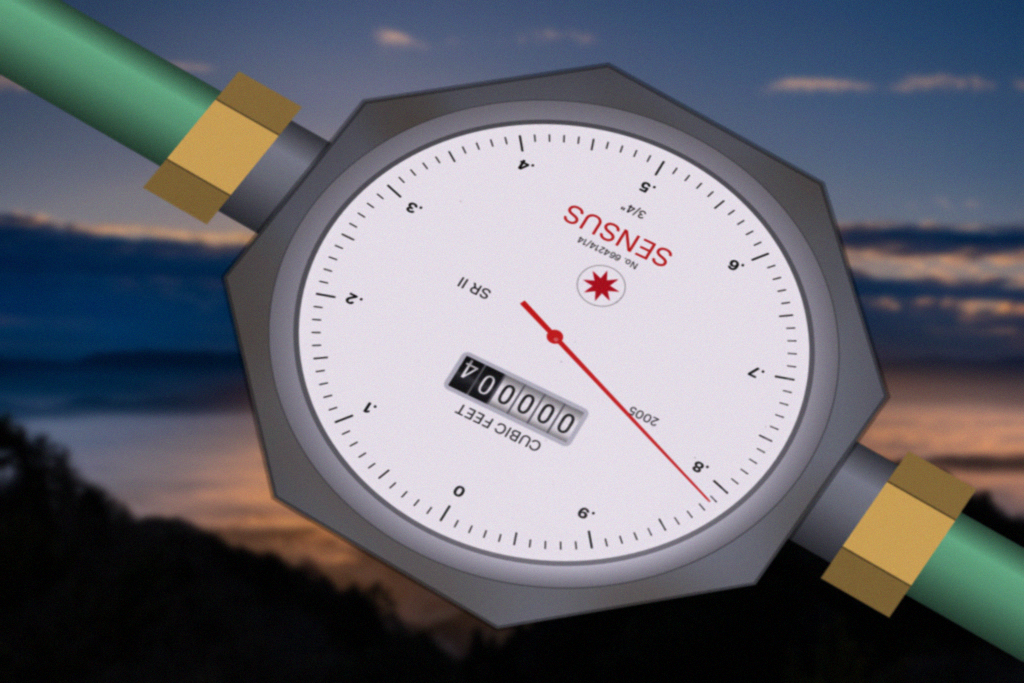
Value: 3.81 ft³
